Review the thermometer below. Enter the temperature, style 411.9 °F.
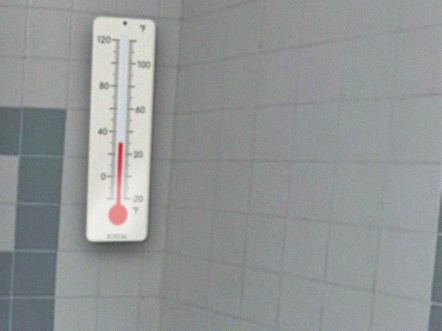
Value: 30 °F
